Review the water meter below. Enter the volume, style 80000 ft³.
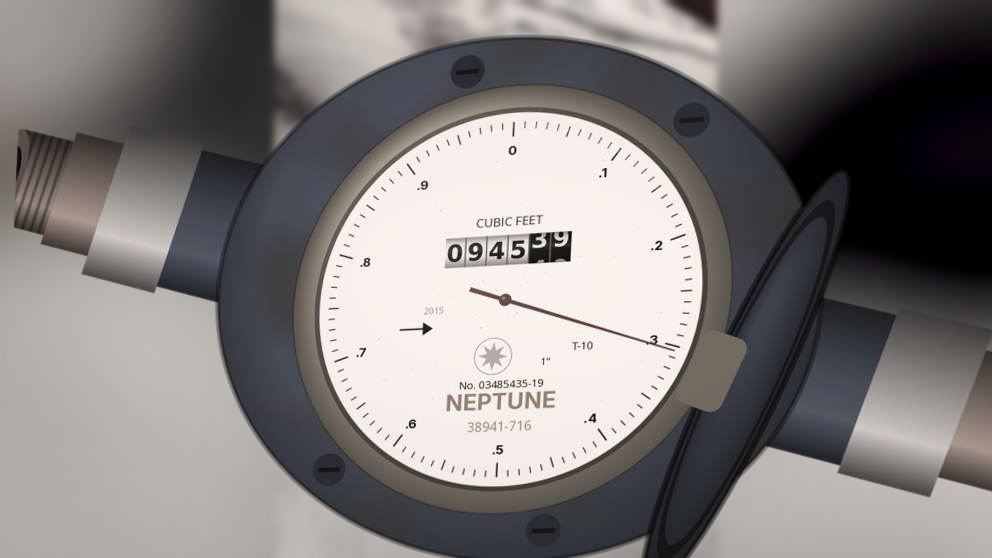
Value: 94539.30 ft³
